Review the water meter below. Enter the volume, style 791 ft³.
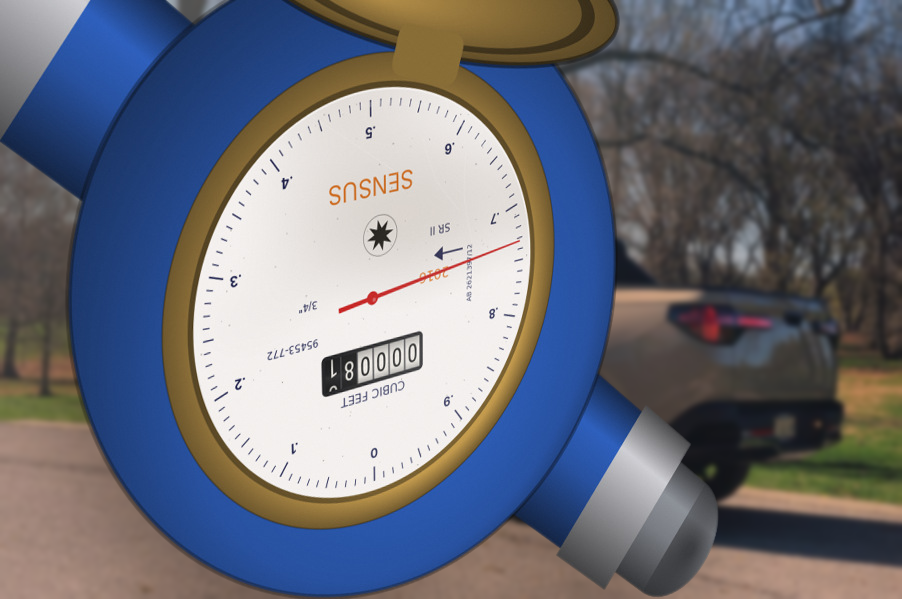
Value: 80.73 ft³
